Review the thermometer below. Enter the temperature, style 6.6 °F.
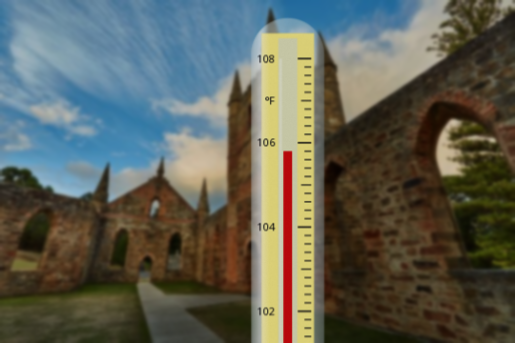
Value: 105.8 °F
